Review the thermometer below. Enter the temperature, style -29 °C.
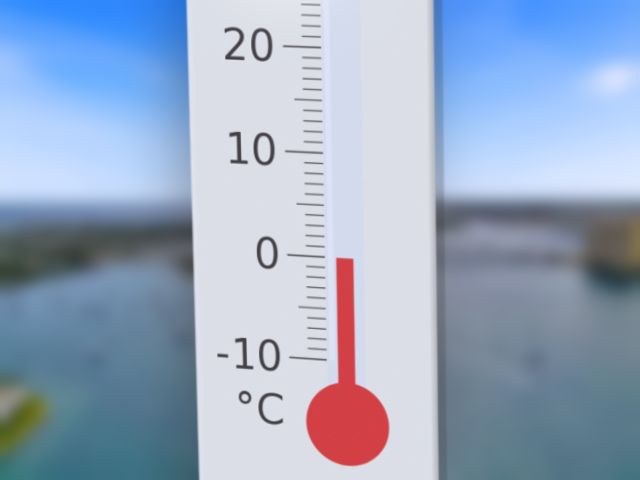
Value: 0 °C
